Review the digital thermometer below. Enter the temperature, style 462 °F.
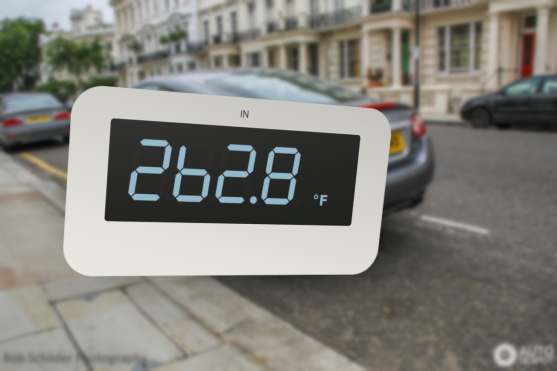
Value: 262.8 °F
